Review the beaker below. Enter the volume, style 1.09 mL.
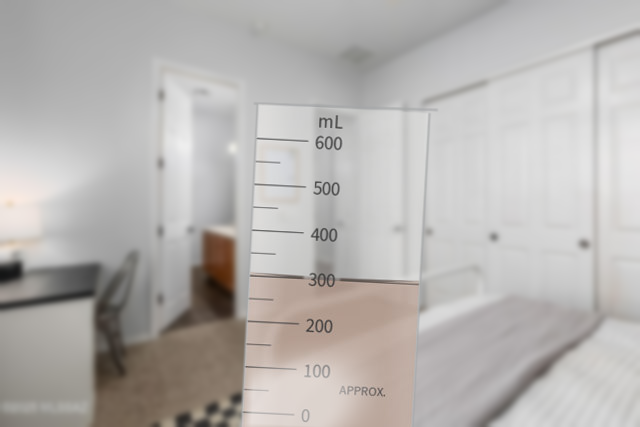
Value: 300 mL
